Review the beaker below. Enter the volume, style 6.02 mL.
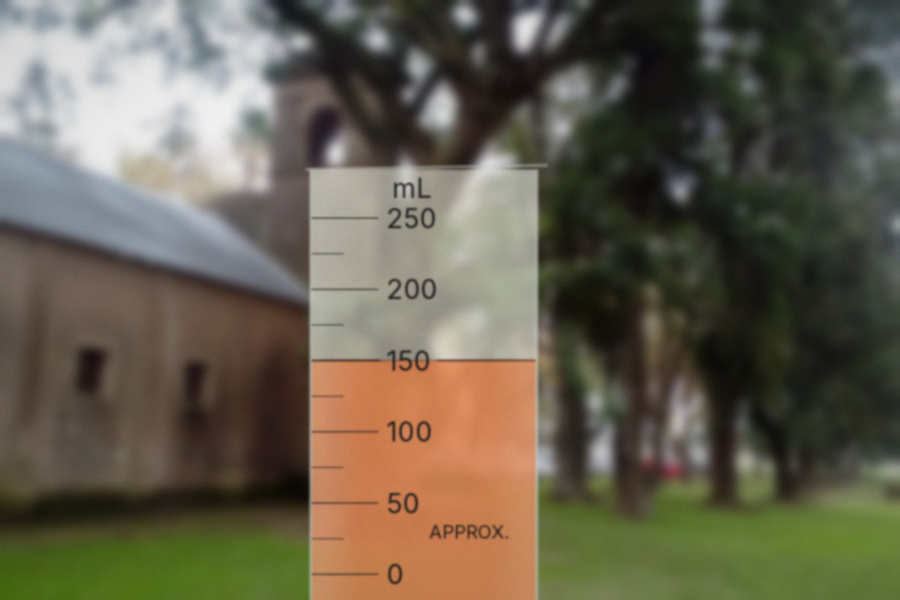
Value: 150 mL
